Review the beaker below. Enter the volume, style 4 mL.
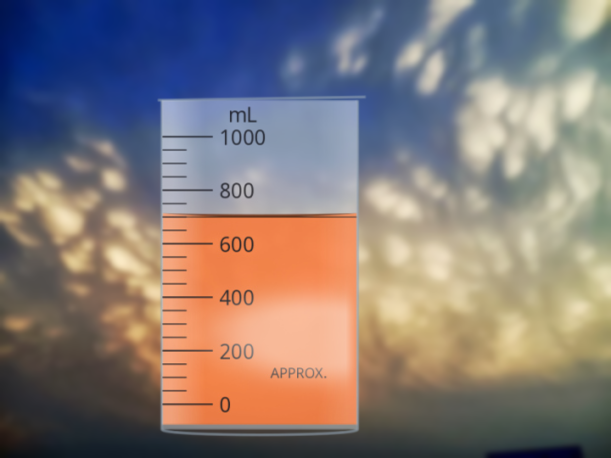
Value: 700 mL
